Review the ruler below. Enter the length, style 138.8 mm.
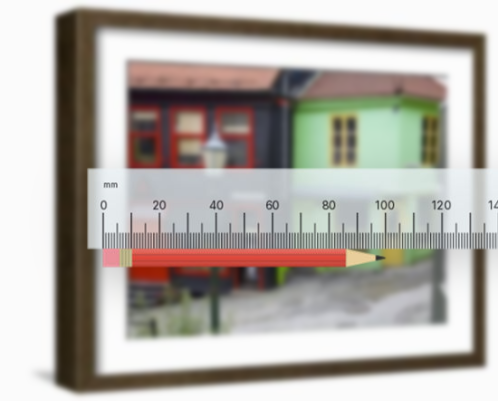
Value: 100 mm
